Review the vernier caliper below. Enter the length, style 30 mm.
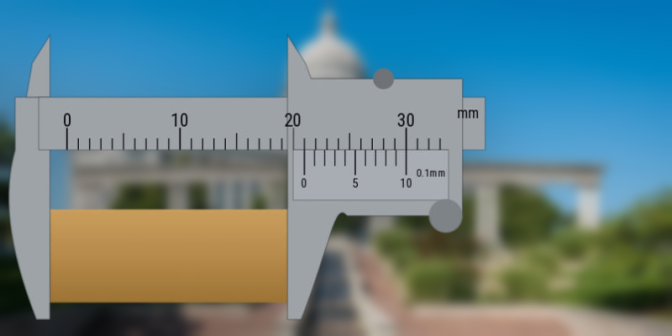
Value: 21.0 mm
